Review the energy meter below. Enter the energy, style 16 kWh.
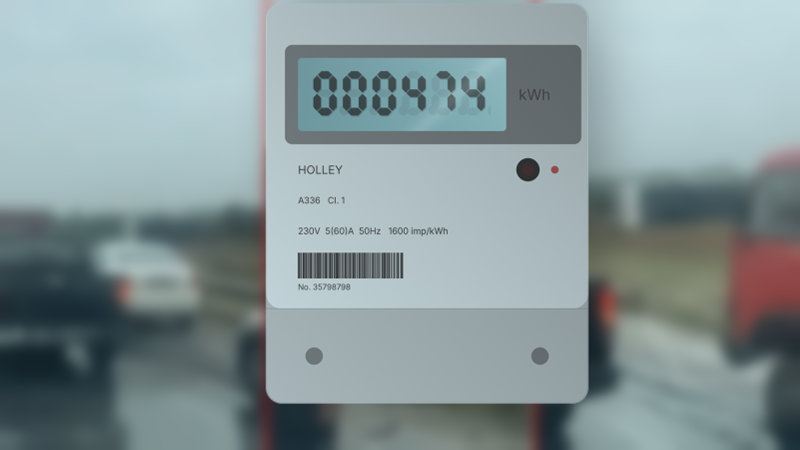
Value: 474 kWh
